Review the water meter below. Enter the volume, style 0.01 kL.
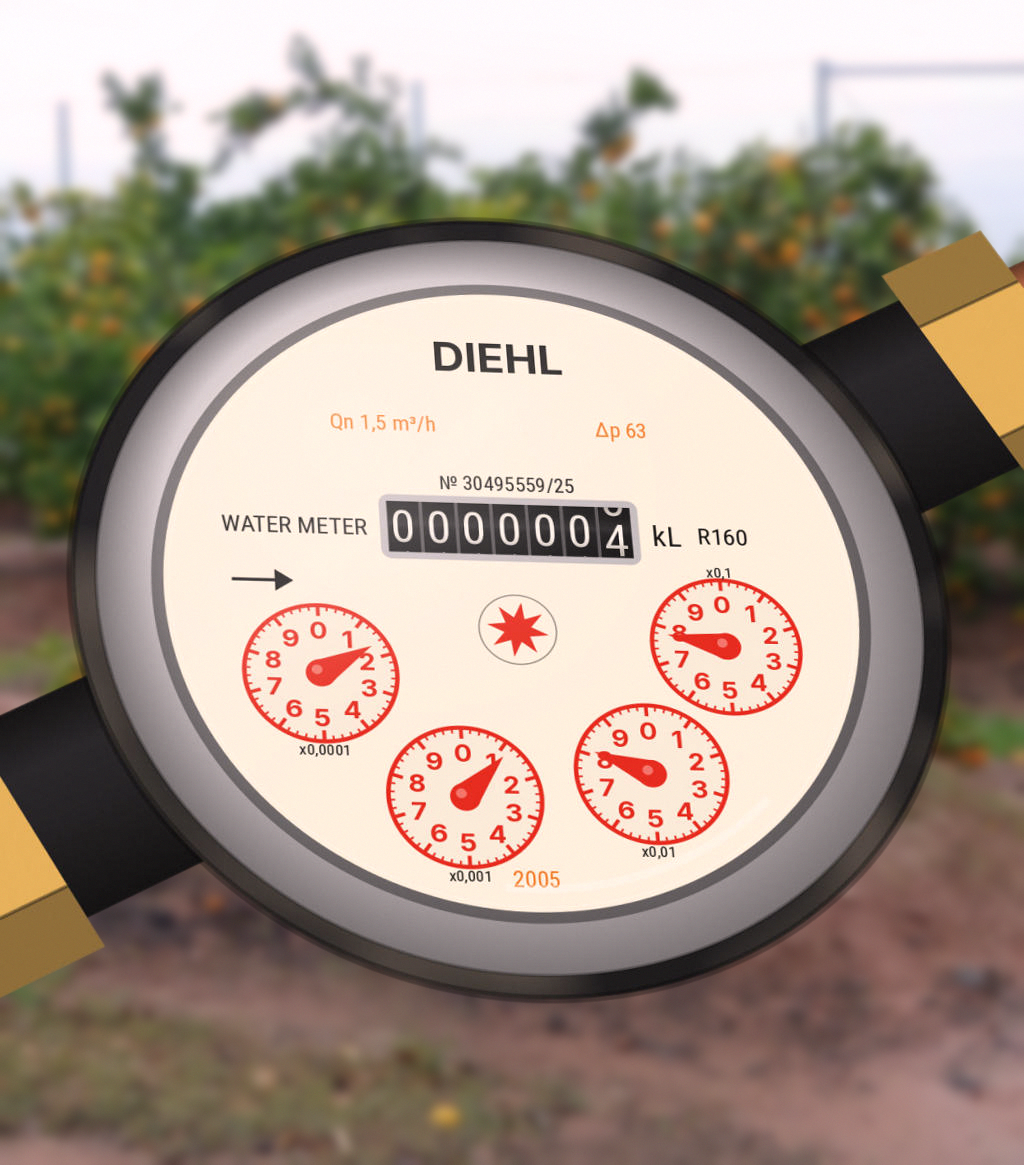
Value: 3.7811 kL
